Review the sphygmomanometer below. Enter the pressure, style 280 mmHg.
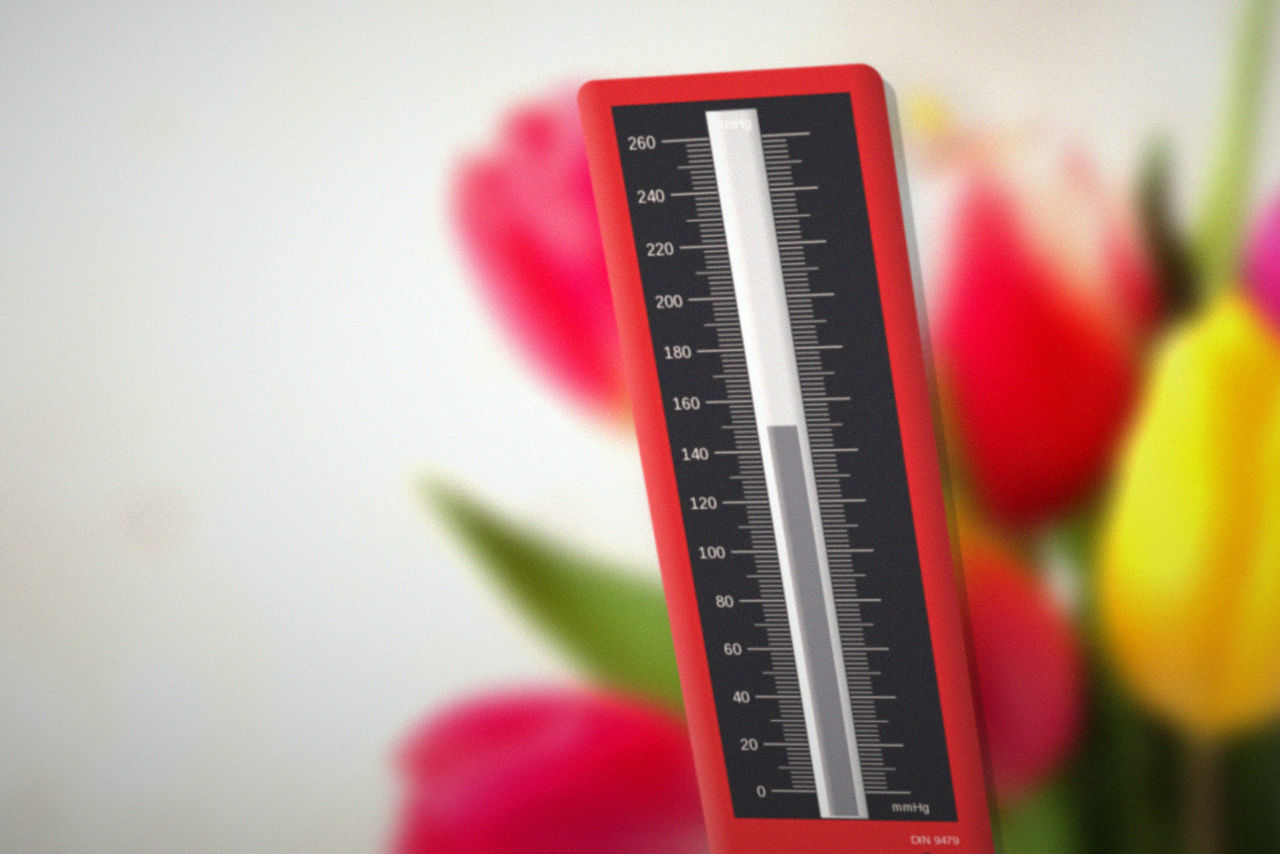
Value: 150 mmHg
